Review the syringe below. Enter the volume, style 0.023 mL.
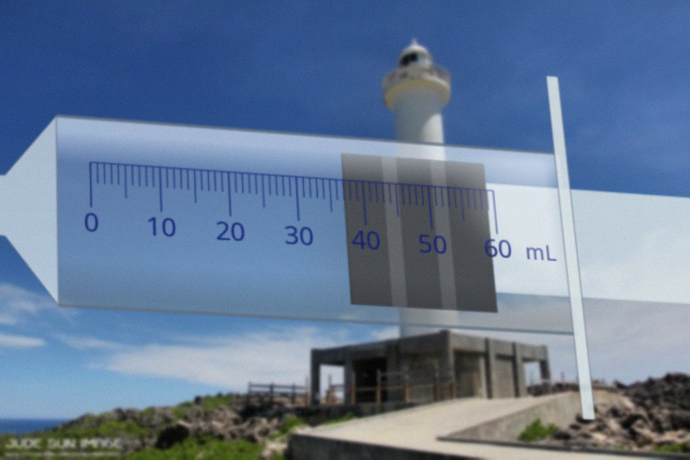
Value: 37 mL
